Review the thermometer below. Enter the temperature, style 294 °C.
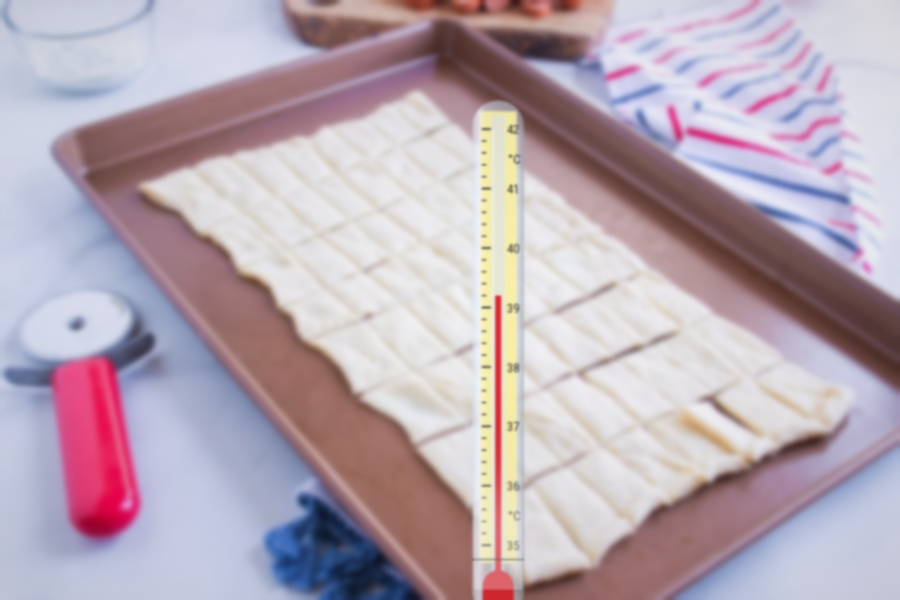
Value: 39.2 °C
